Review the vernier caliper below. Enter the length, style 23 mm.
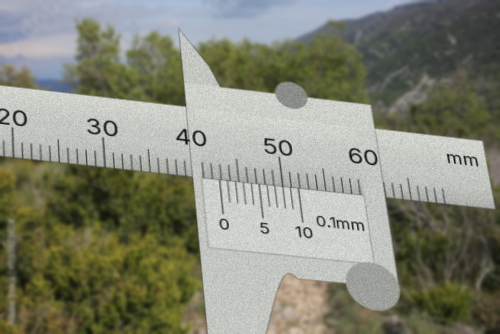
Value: 42.8 mm
